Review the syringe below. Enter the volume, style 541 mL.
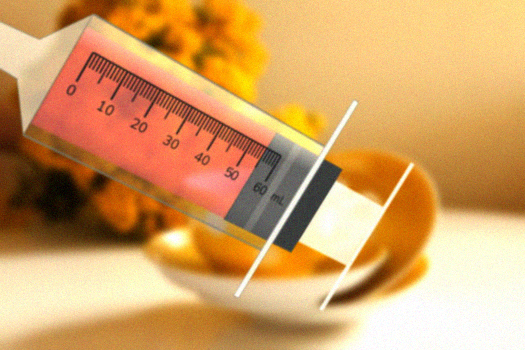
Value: 55 mL
